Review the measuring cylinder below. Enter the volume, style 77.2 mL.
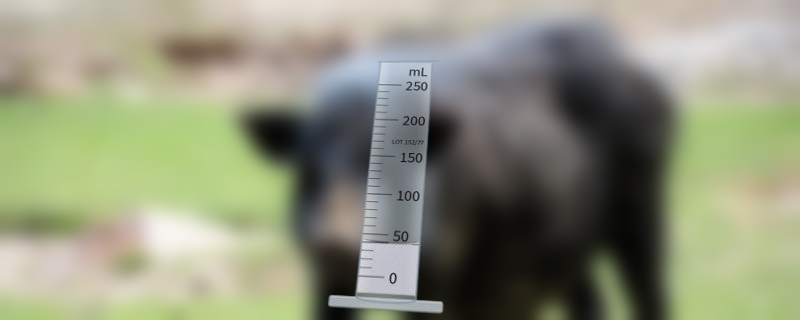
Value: 40 mL
